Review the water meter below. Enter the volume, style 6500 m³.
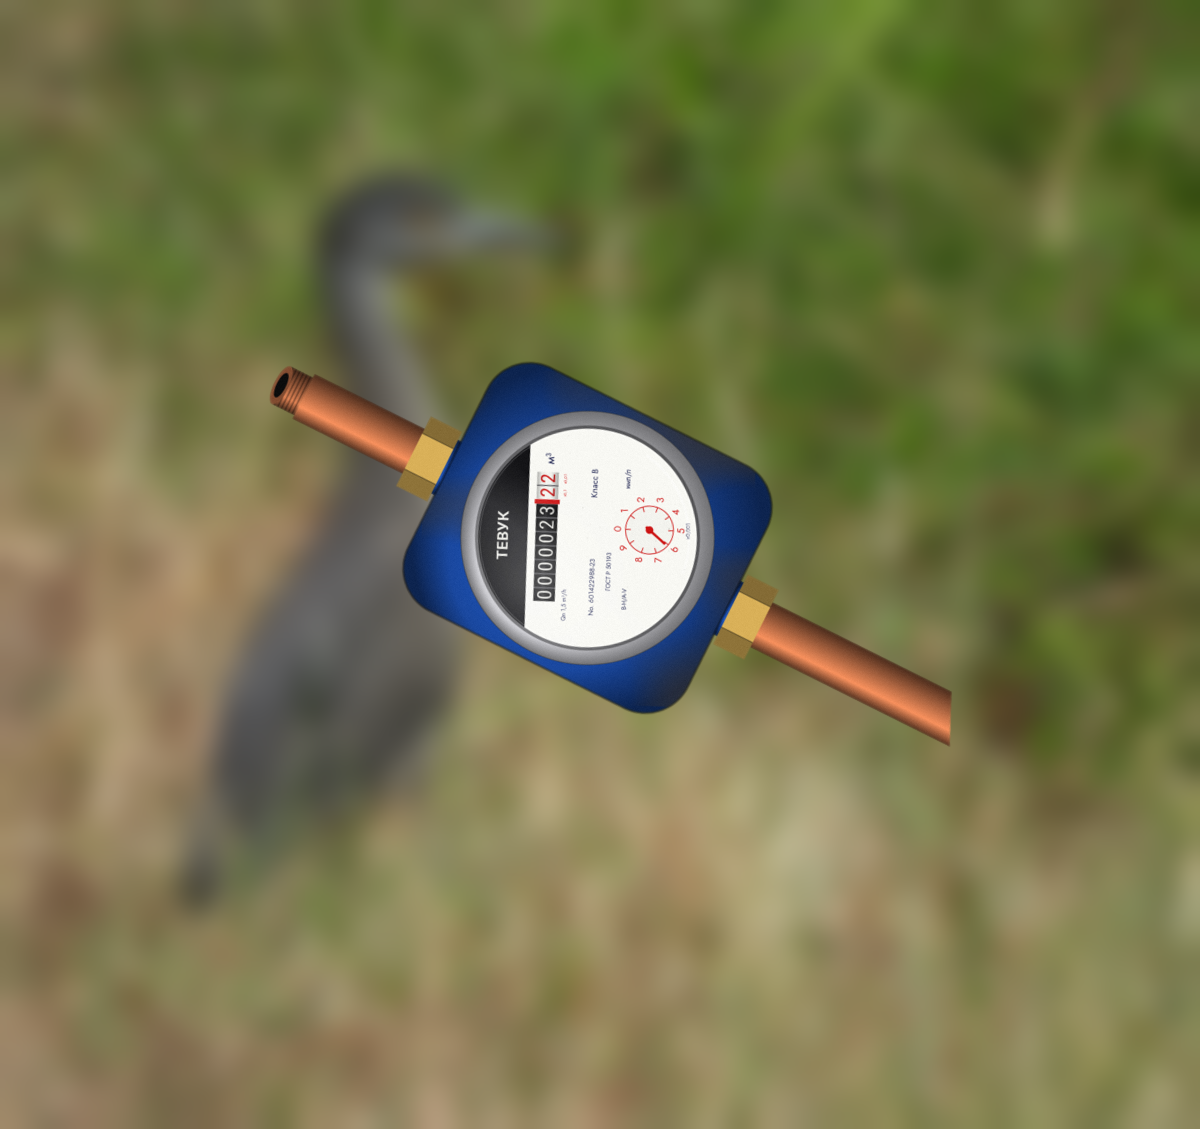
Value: 23.226 m³
